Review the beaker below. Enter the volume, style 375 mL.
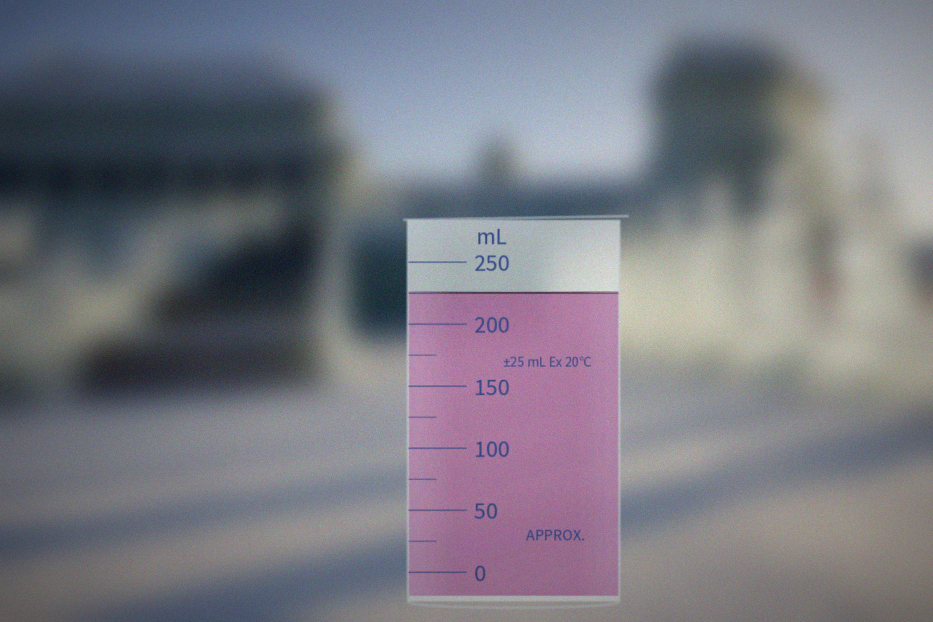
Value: 225 mL
